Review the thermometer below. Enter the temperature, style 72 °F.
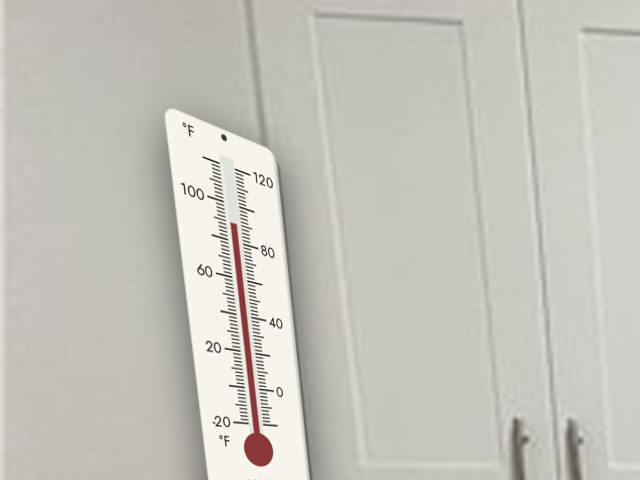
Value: 90 °F
